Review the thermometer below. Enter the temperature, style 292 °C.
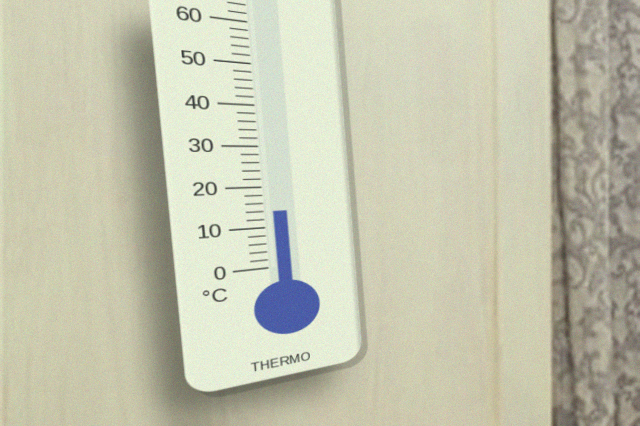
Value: 14 °C
